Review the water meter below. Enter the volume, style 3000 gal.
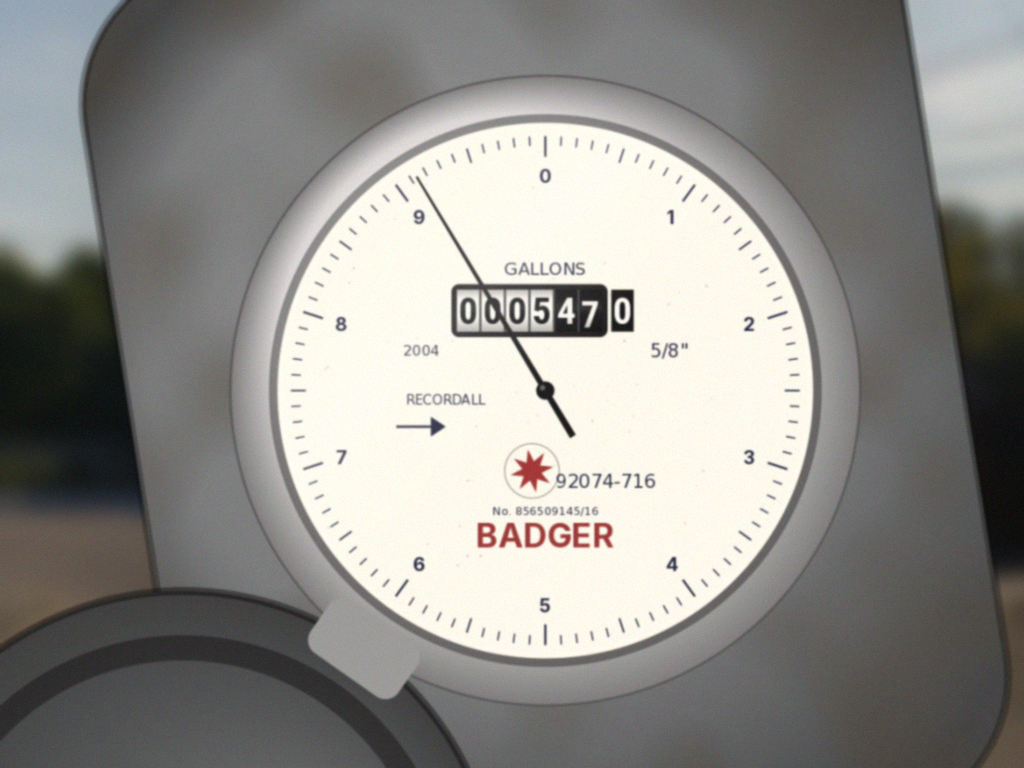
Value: 5469.1 gal
